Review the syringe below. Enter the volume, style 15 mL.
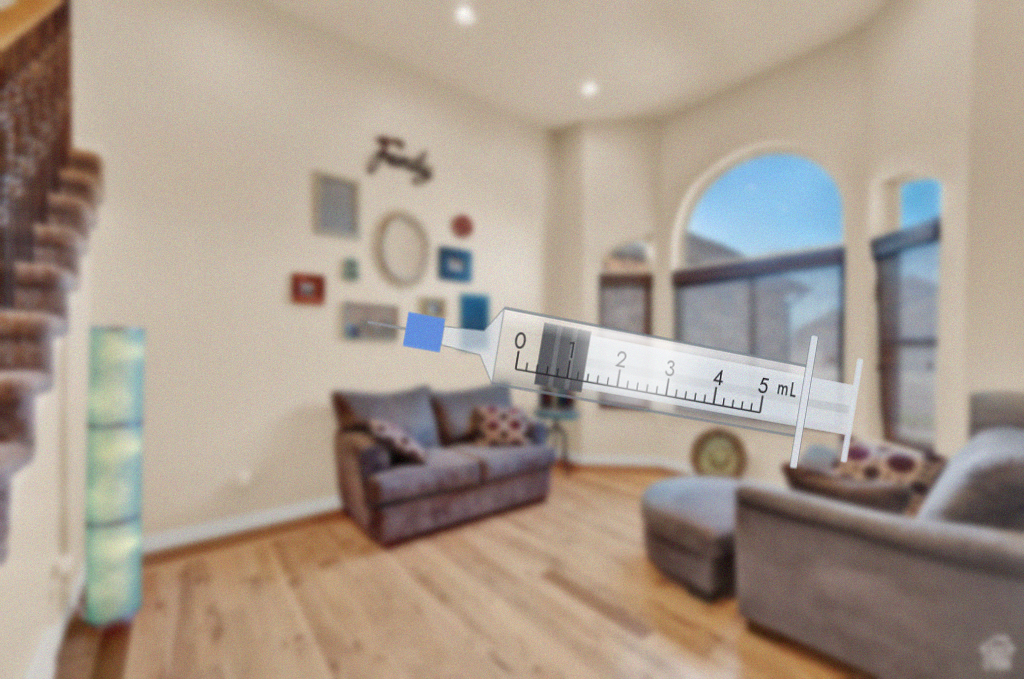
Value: 0.4 mL
